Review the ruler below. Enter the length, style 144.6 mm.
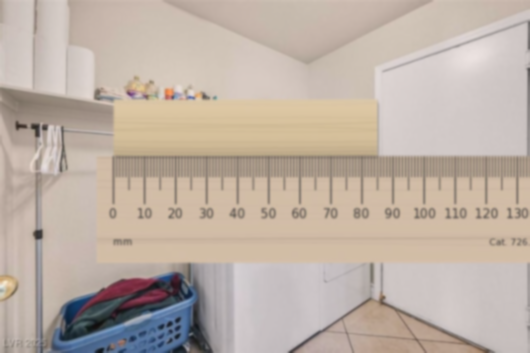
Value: 85 mm
